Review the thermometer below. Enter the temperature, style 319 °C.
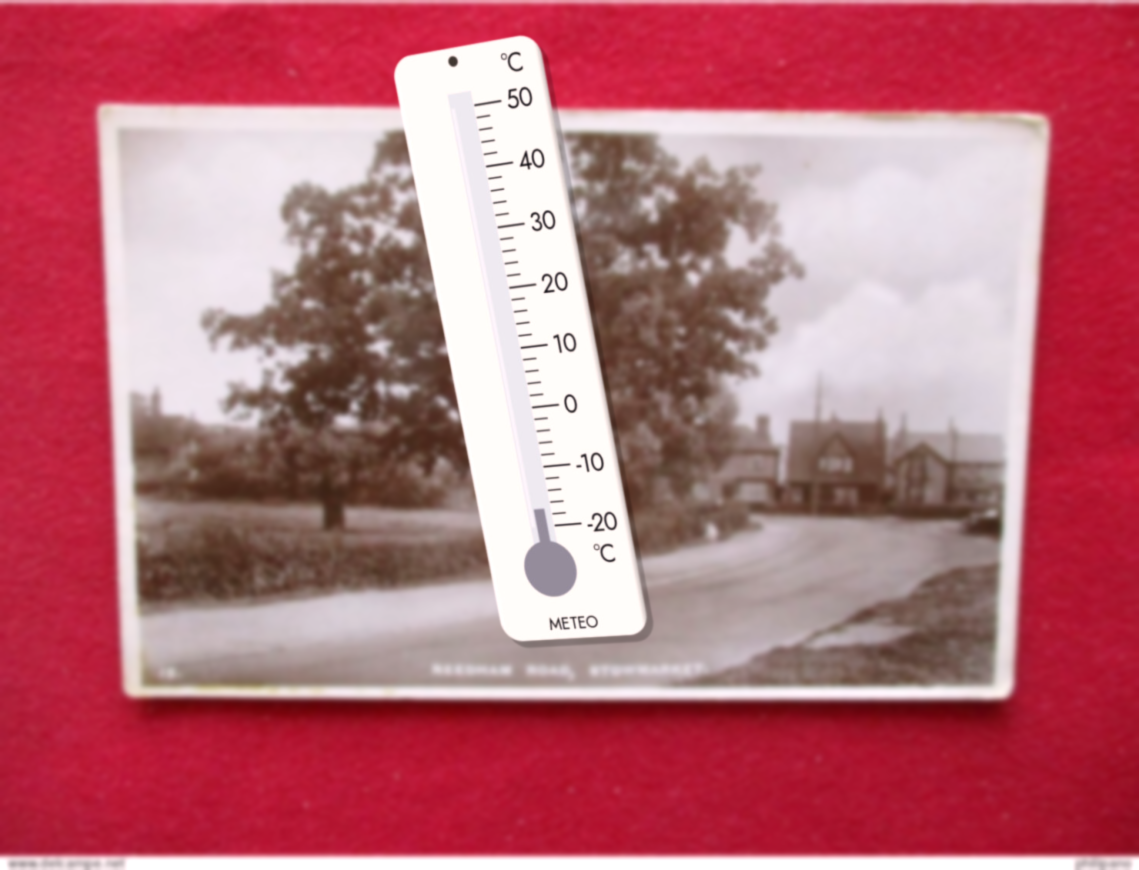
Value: -17 °C
